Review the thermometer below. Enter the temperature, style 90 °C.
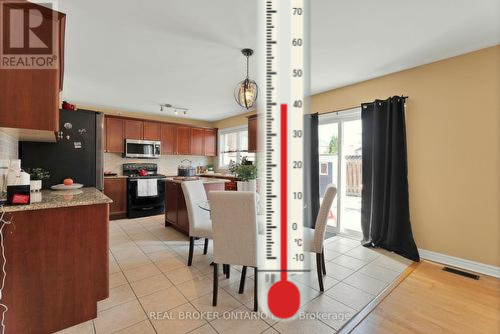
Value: 40 °C
